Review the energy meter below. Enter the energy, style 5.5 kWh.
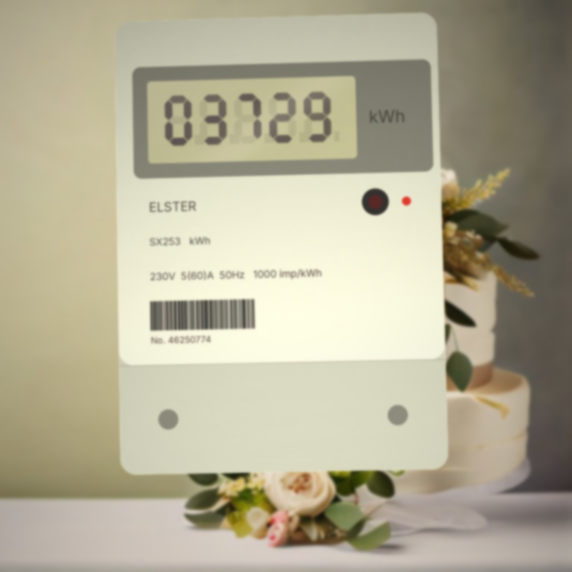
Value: 3729 kWh
